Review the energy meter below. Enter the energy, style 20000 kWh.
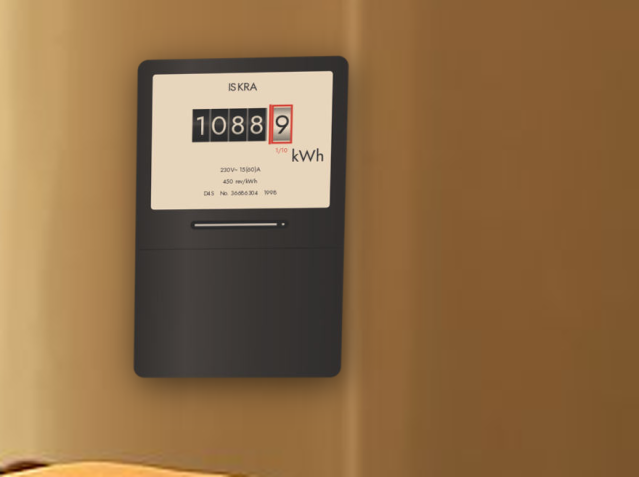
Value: 1088.9 kWh
